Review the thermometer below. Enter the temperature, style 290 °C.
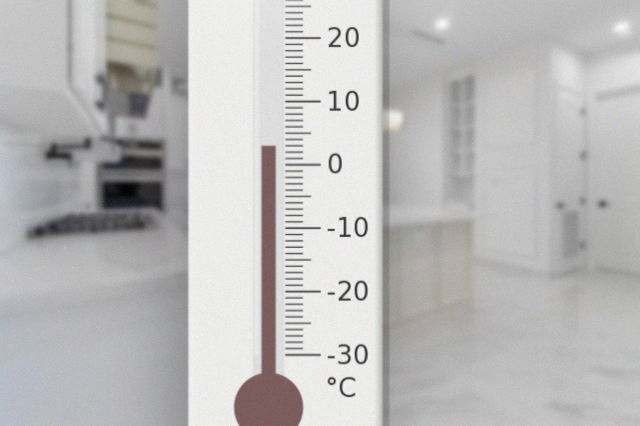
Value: 3 °C
